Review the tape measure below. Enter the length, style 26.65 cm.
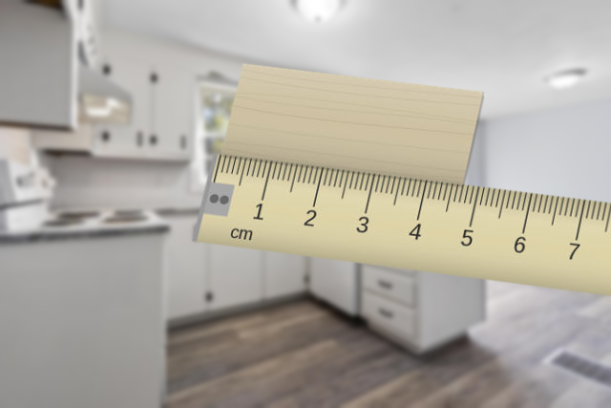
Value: 4.7 cm
